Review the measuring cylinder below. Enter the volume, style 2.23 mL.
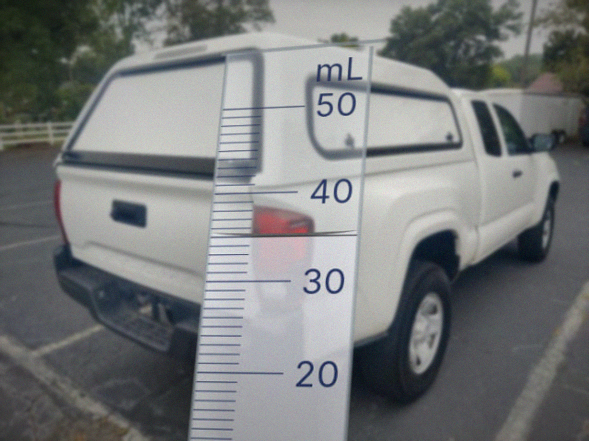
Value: 35 mL
